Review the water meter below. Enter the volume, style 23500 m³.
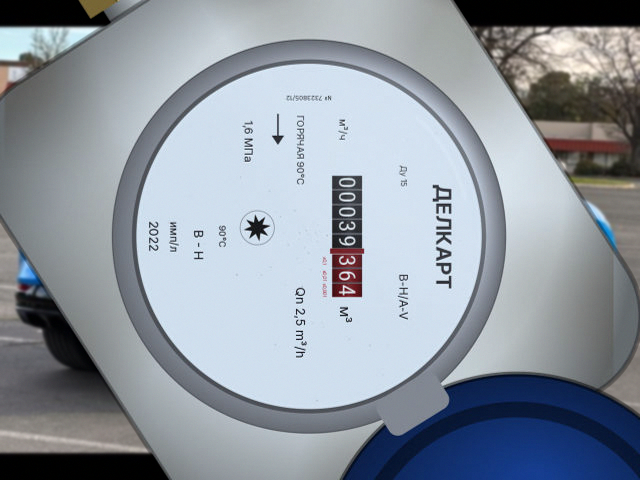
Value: 39.364 m³
